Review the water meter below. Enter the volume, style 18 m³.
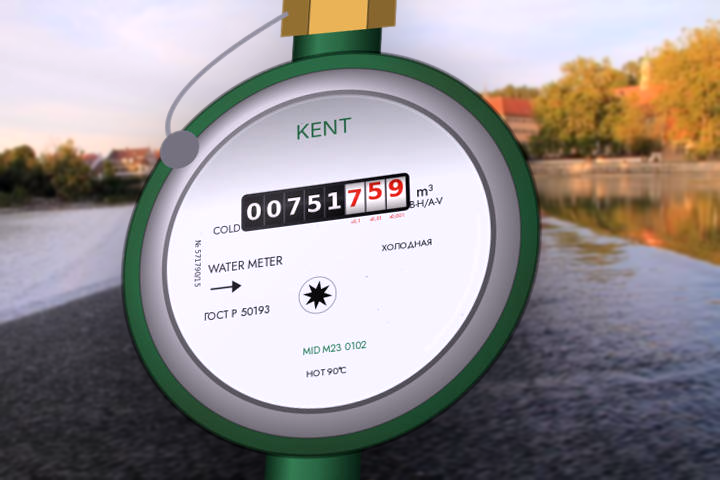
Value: 751.759 m³
